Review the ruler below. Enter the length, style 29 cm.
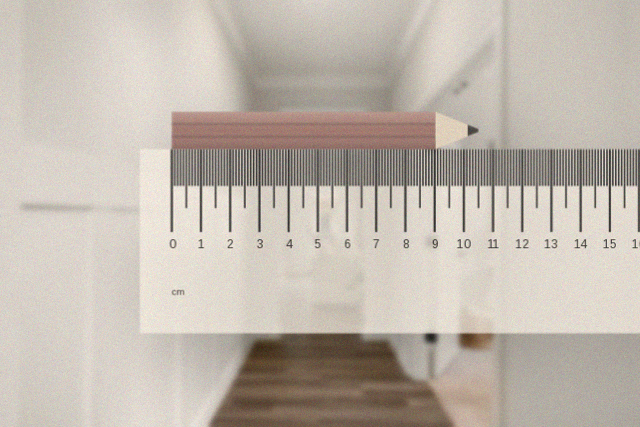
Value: 10.5 cm
